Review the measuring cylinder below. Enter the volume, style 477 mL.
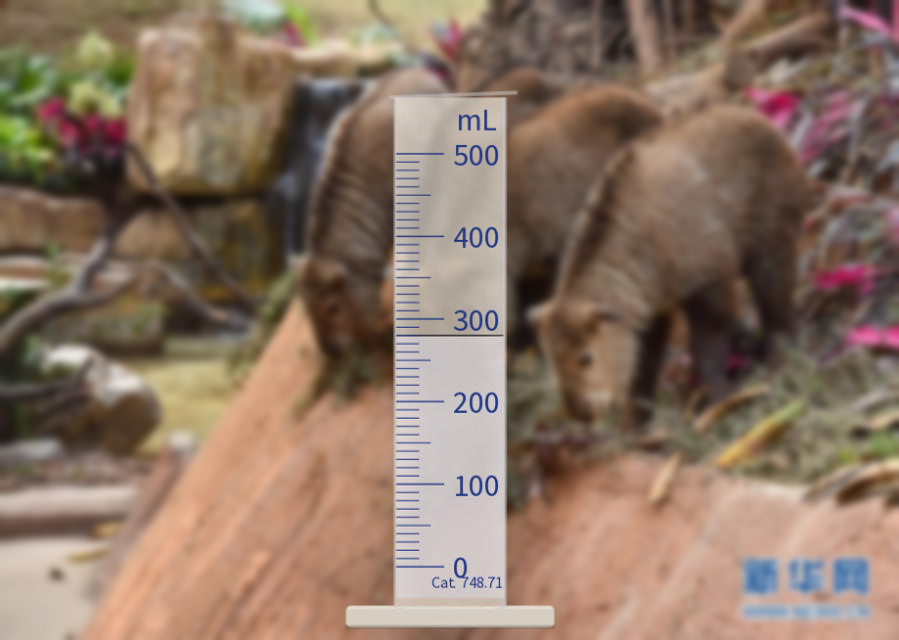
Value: 280 mL
